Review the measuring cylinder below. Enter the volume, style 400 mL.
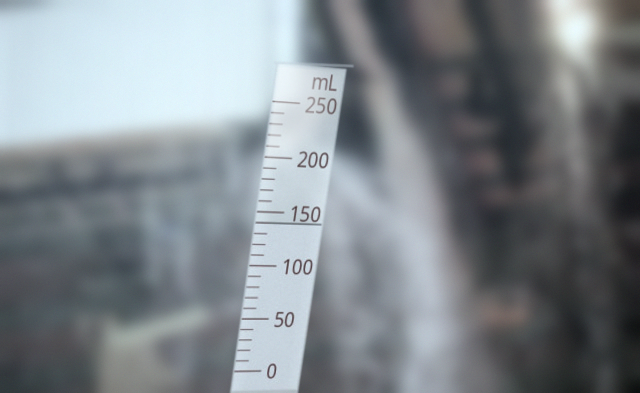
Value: 140 mL
